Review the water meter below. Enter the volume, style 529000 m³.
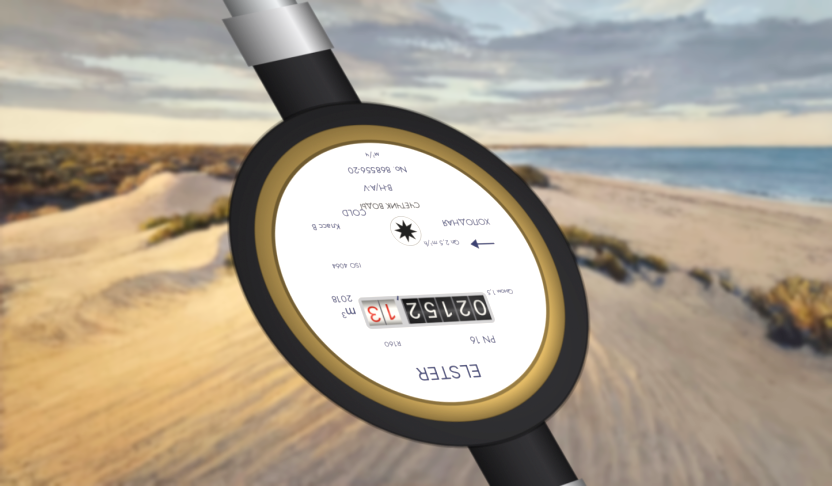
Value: 2152.13 m³
